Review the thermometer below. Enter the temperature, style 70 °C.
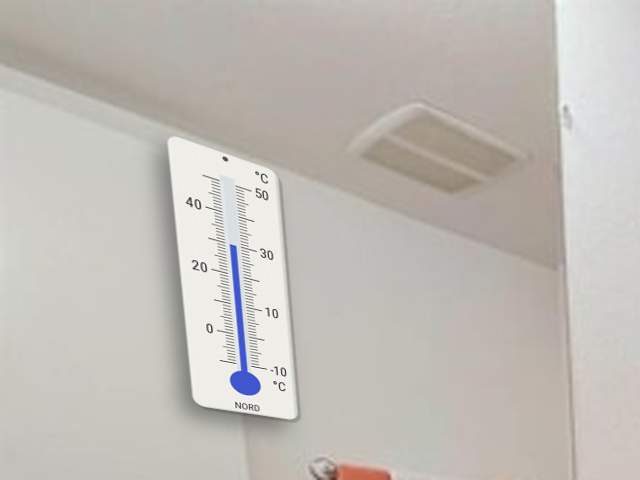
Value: 30 °C
